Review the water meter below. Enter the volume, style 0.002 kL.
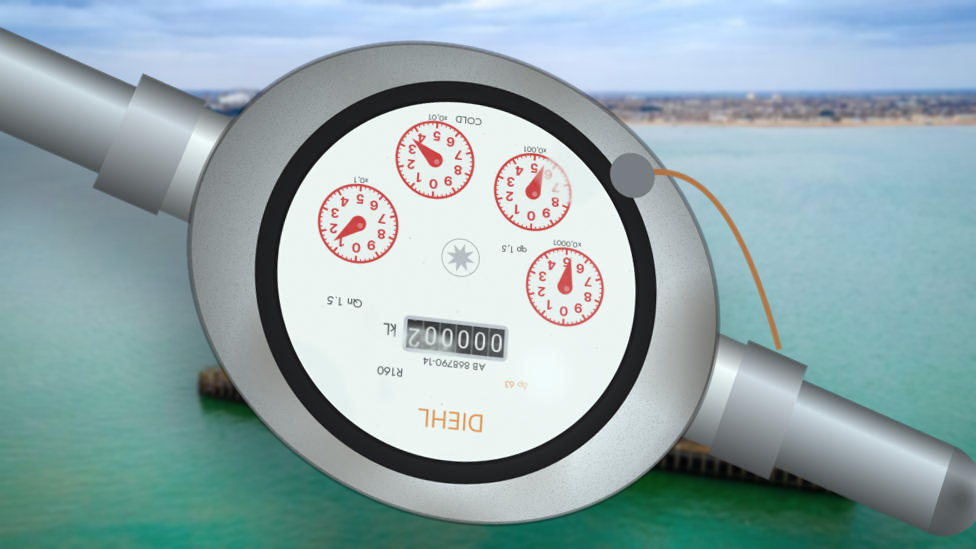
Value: 2.1355 kL
